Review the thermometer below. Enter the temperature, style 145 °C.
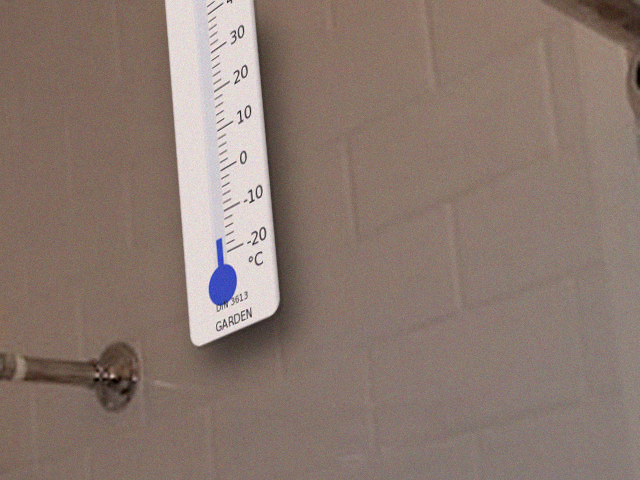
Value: -16 °C
